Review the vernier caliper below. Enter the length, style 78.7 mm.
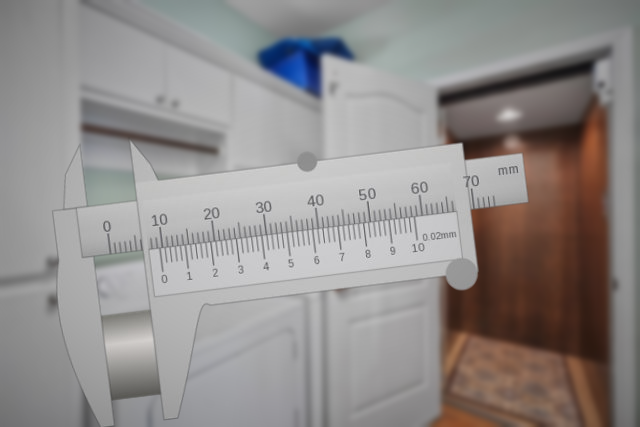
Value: 9.5 mm
